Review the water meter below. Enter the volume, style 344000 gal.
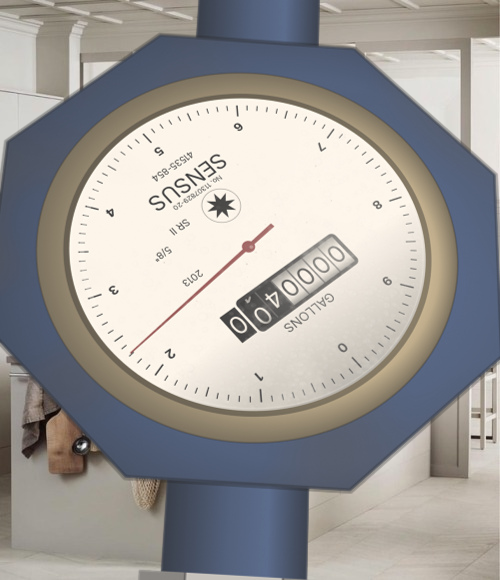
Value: 402.3 gal
